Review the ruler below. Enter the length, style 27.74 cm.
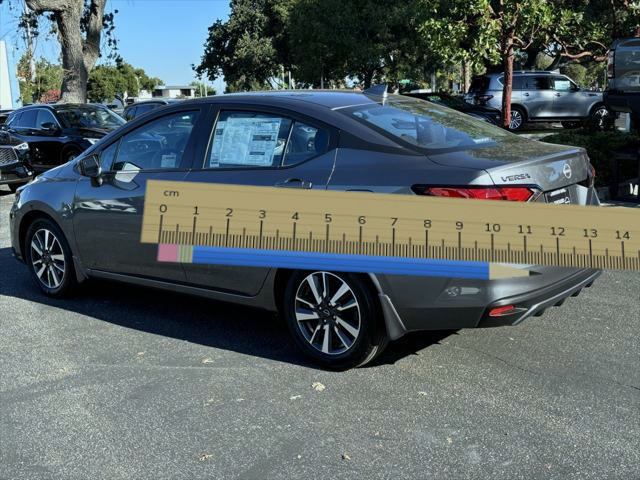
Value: 11.5 cm
